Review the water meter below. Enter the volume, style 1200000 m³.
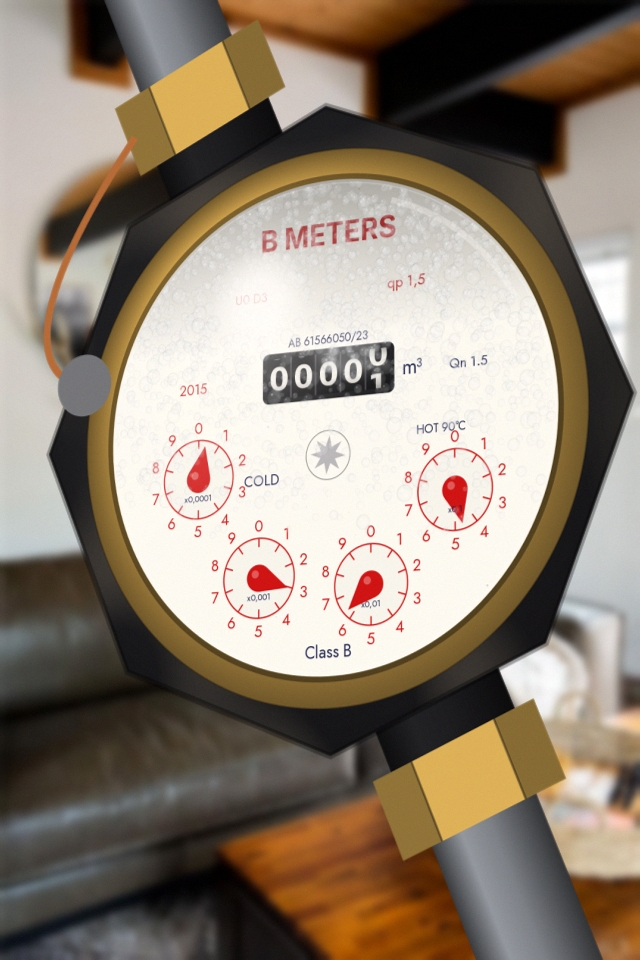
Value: 0.4630 m³
